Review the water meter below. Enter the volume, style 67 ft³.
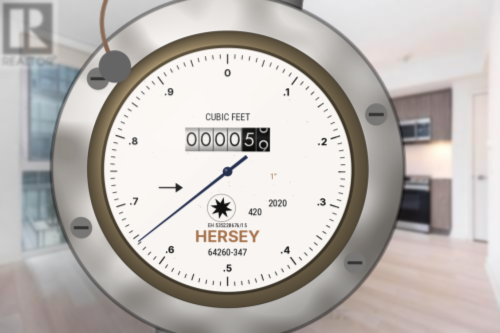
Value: 58.64 ft³
